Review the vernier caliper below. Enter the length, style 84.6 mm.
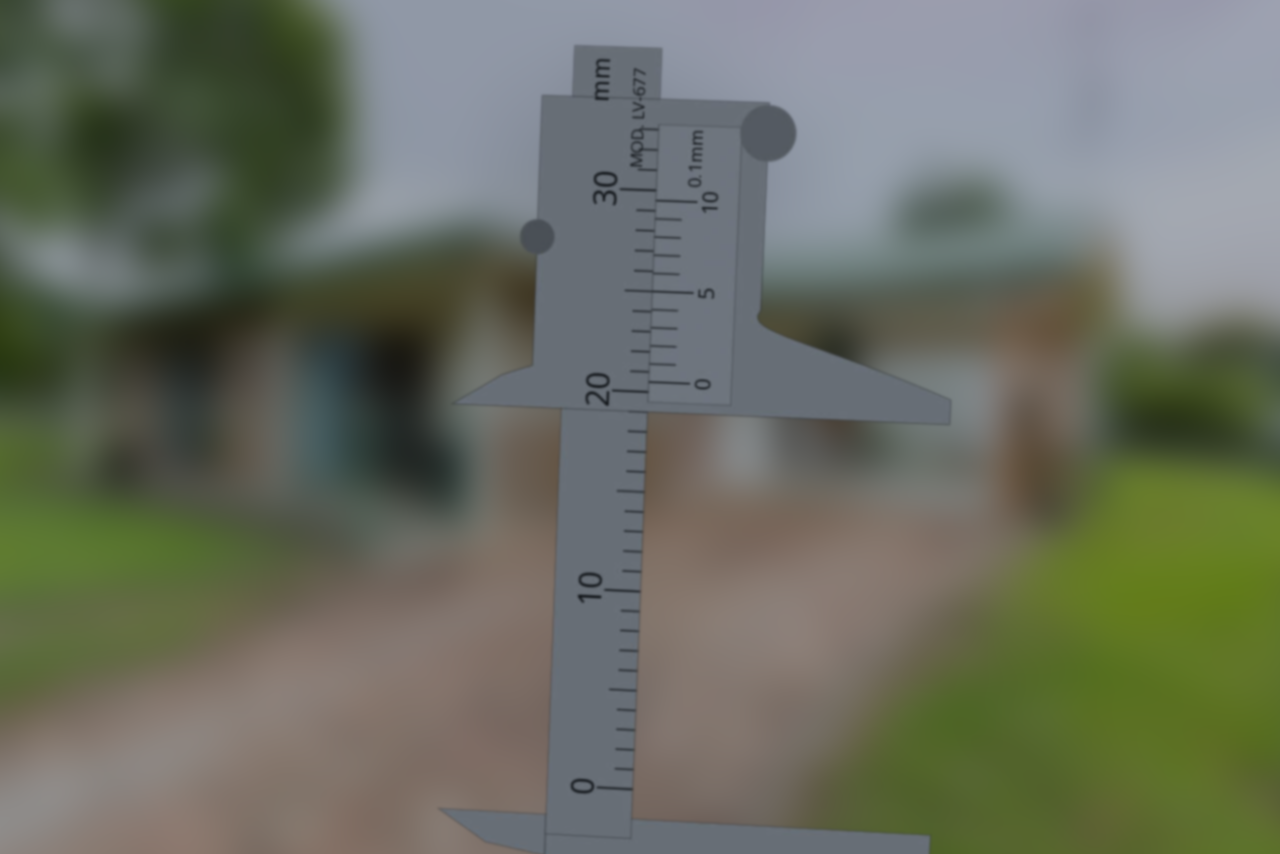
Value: 20.5 mm
